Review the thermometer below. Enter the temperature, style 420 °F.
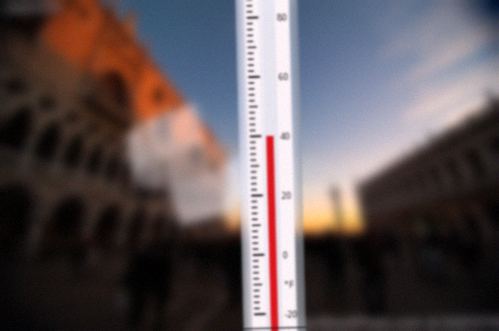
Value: 40 °F
